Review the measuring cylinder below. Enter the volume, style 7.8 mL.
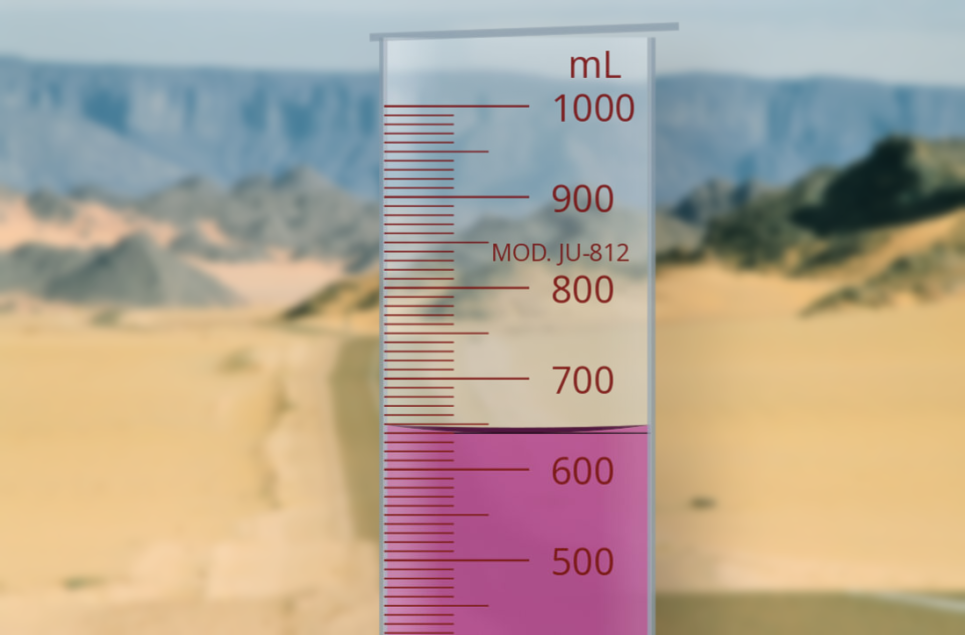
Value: 640 mL
